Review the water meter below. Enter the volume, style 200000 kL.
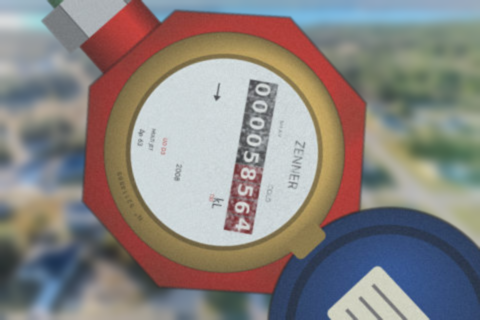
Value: 5.8564 kL
